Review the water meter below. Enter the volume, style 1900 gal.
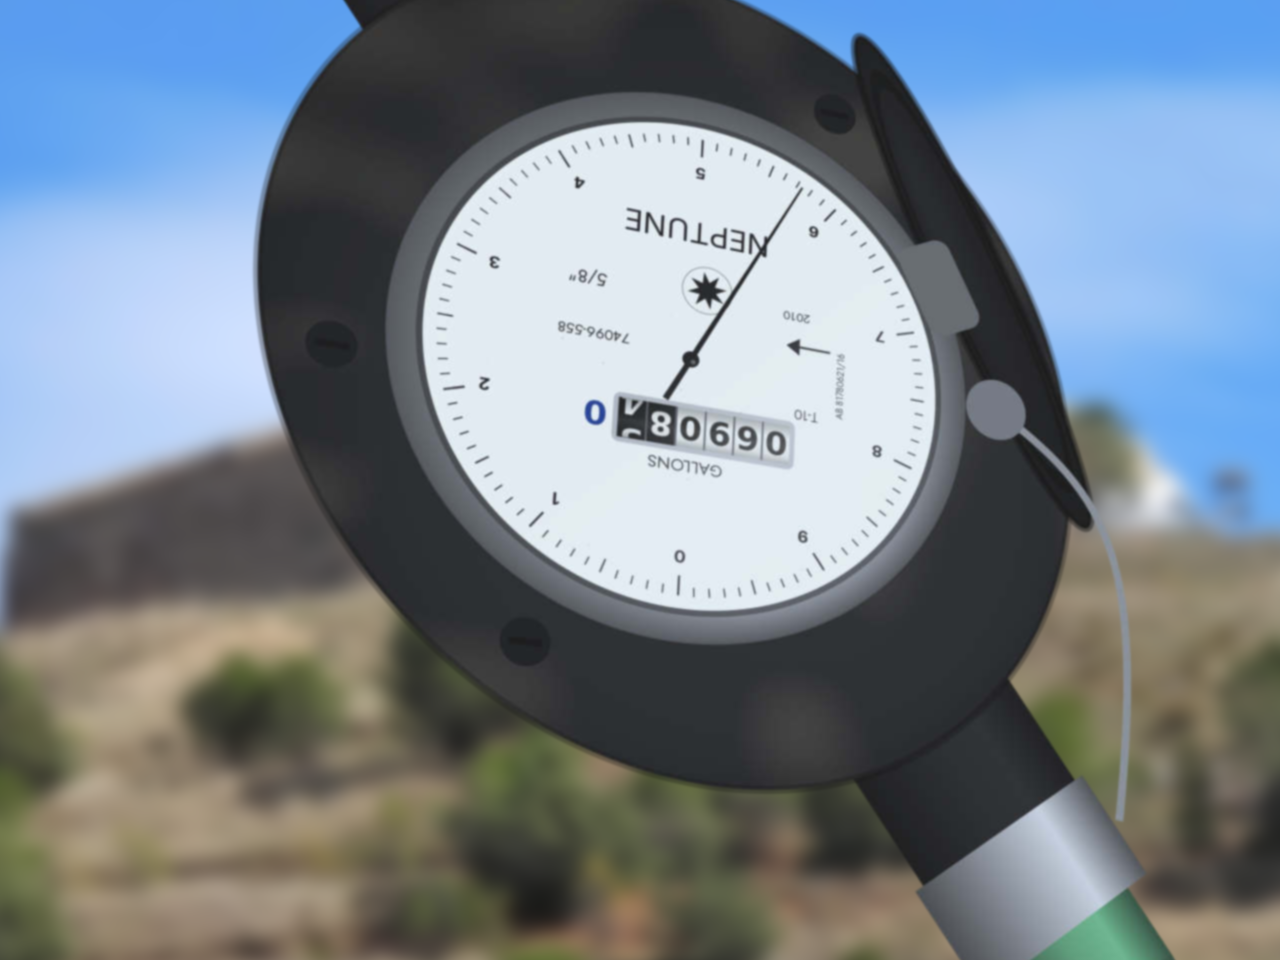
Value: 690835.7 gal
